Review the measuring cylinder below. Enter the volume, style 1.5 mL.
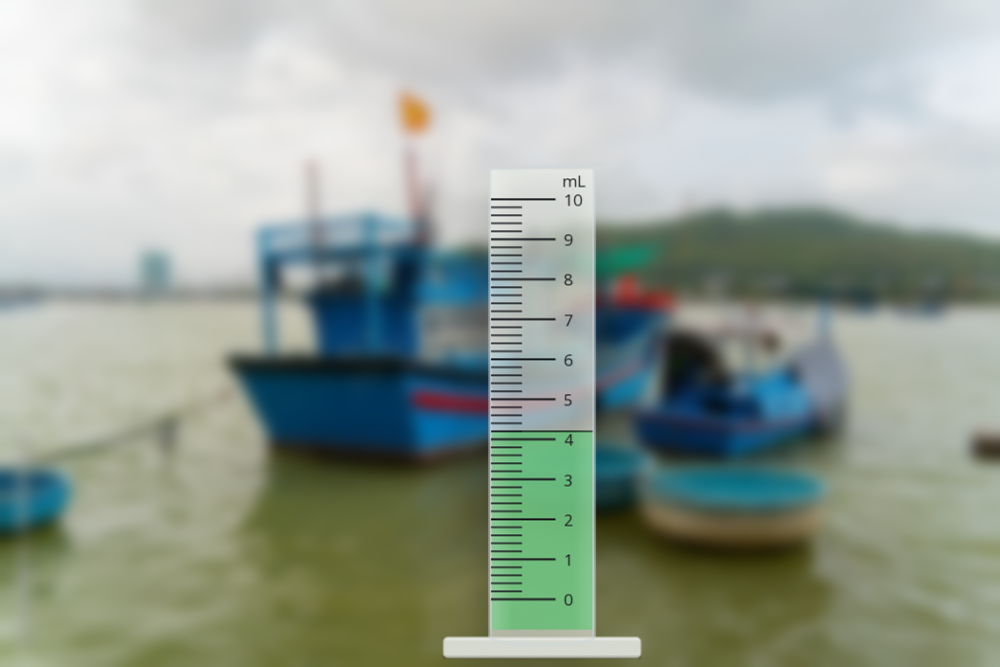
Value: 4.2 mL
